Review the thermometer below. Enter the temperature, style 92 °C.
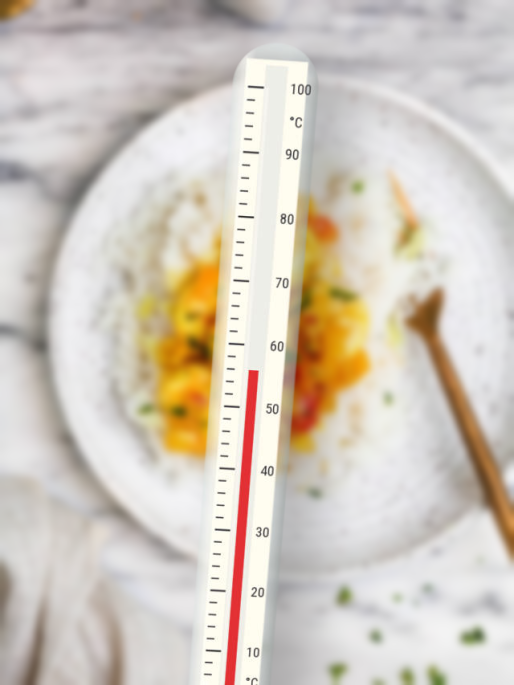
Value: 56 °C
